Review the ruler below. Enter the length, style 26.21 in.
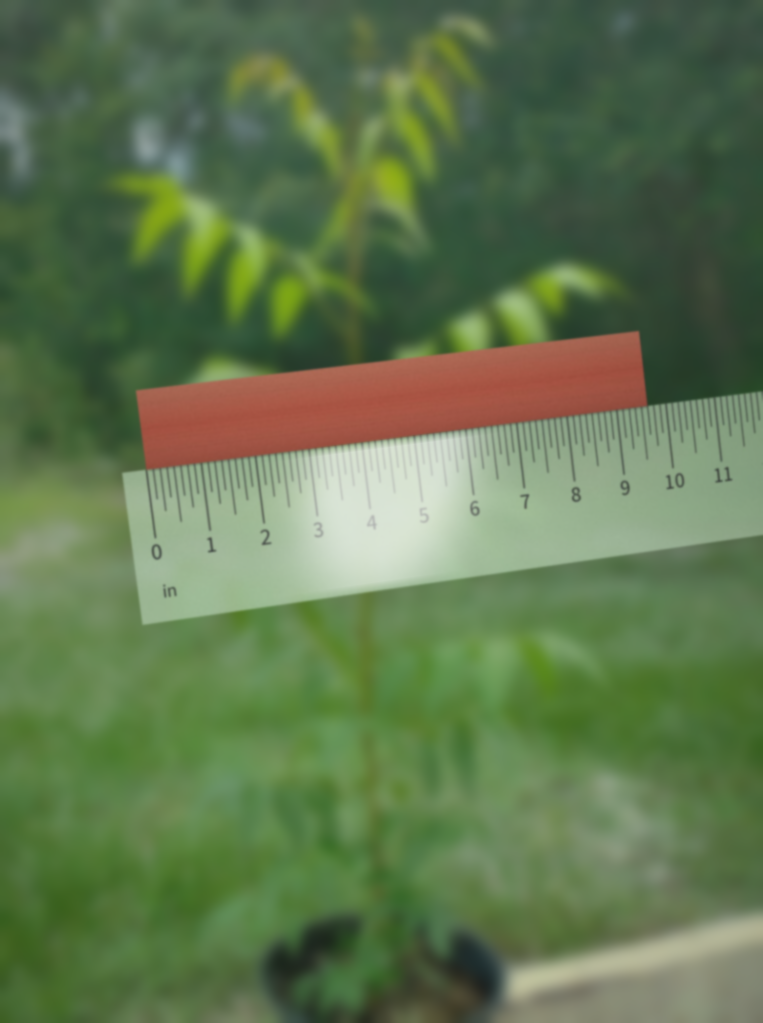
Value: 9.625 in
